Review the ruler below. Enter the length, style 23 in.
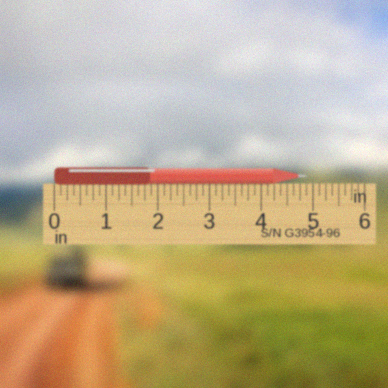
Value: 4.875 in
